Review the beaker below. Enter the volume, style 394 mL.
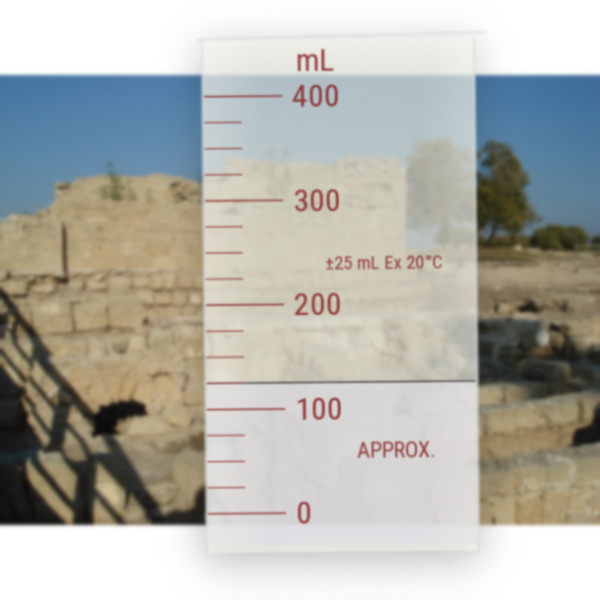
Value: 125 mL
